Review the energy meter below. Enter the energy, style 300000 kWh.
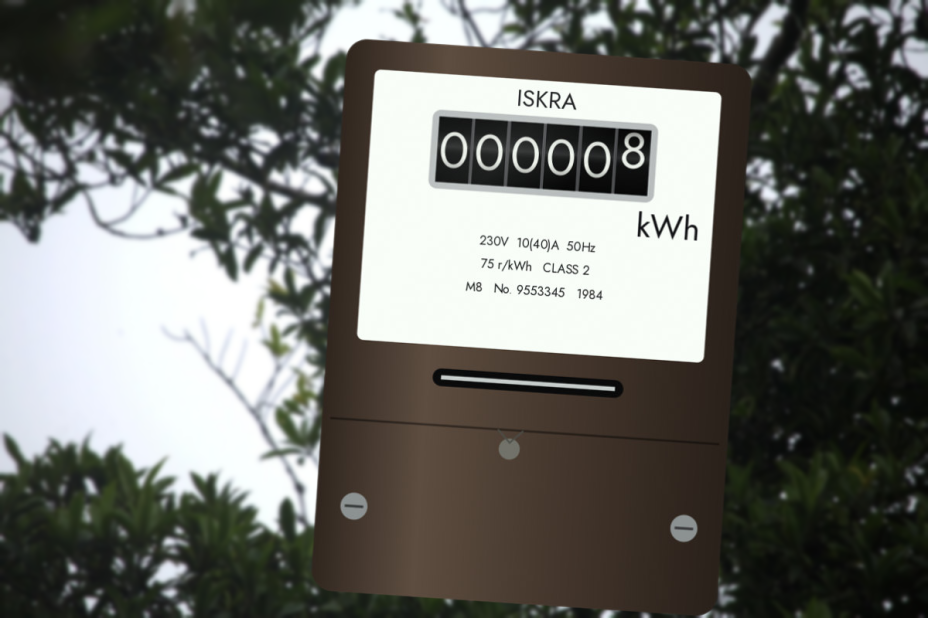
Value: 8 kWh
